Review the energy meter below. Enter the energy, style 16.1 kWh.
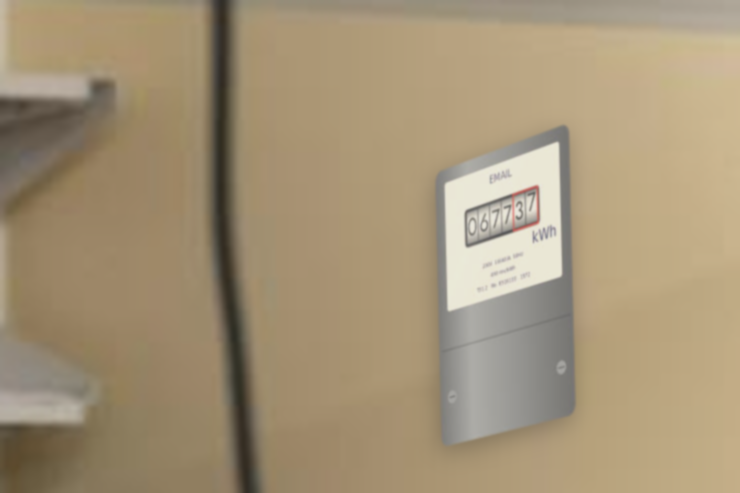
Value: 677.37 kWh
